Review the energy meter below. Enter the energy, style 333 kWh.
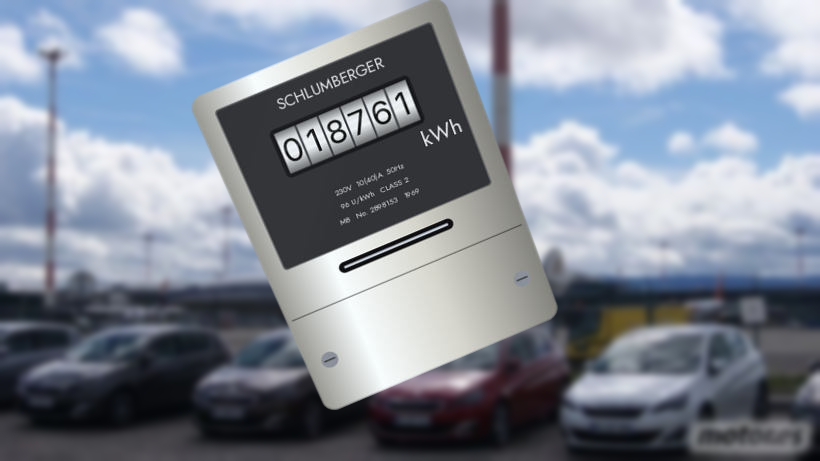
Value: 18761 kWh
